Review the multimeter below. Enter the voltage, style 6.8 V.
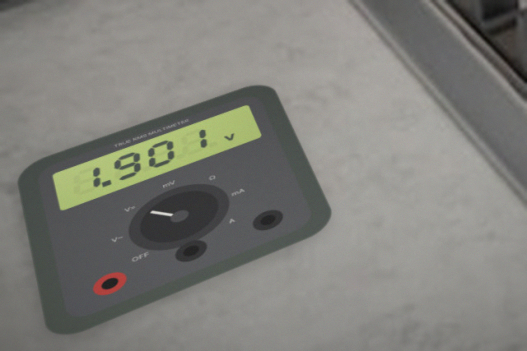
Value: 1.901 V
